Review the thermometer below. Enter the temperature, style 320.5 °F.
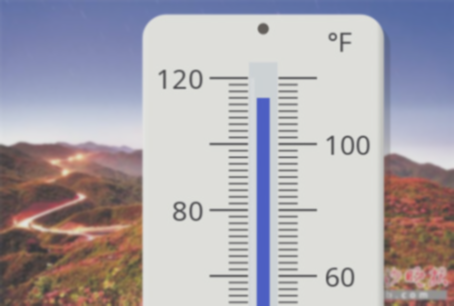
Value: 114 °F
